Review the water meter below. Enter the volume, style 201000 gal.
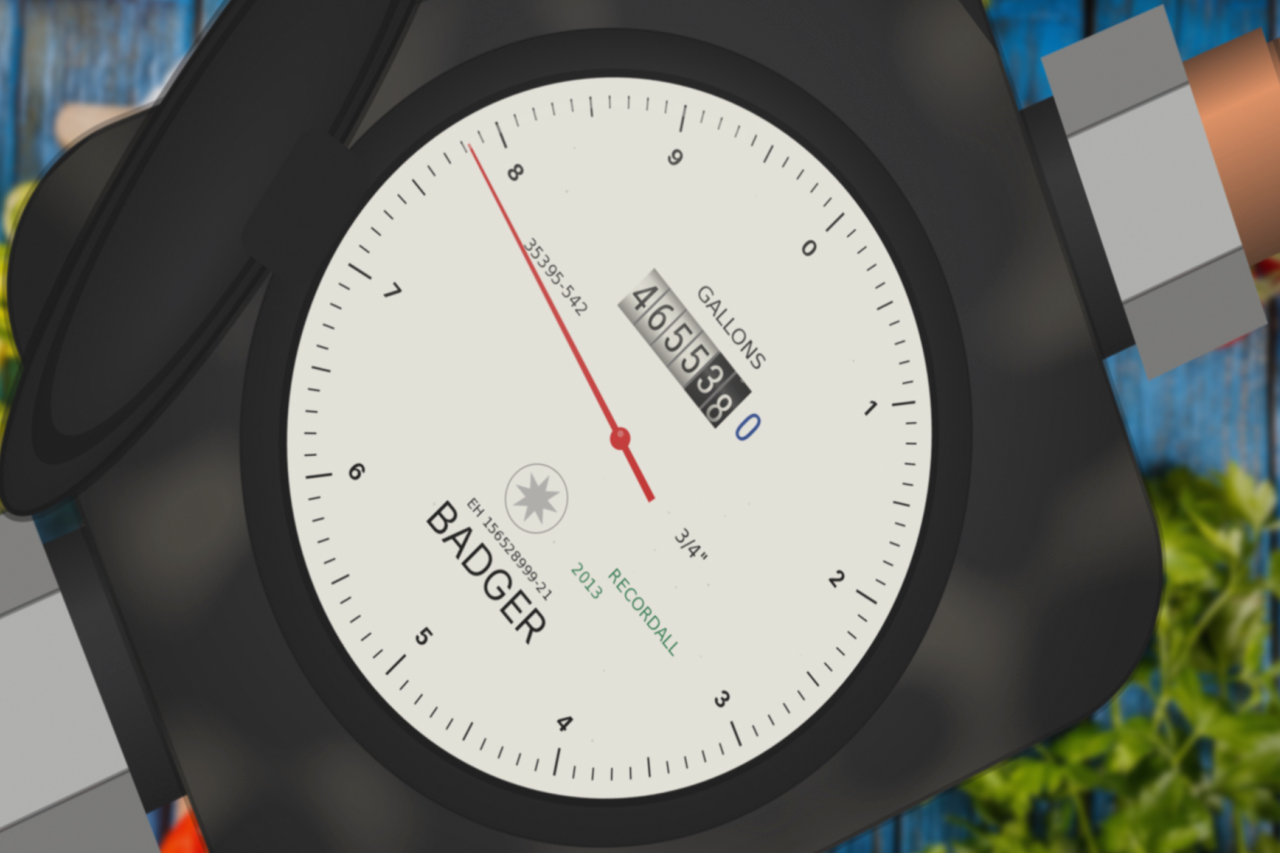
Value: 4655377.8 gal
